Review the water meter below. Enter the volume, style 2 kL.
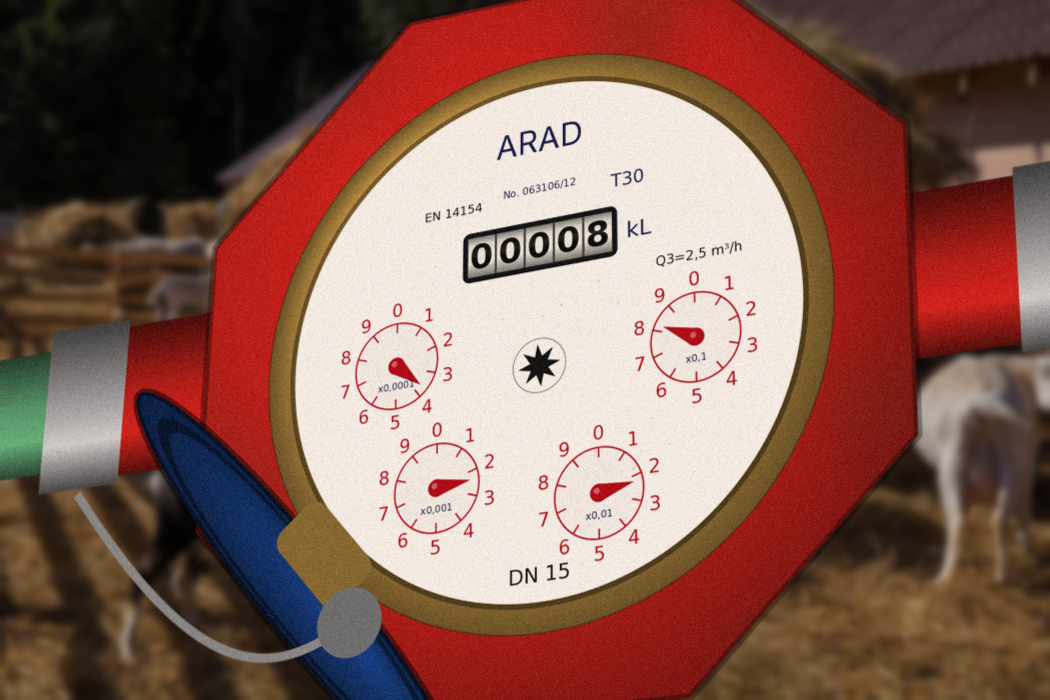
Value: 8.8223 kL
